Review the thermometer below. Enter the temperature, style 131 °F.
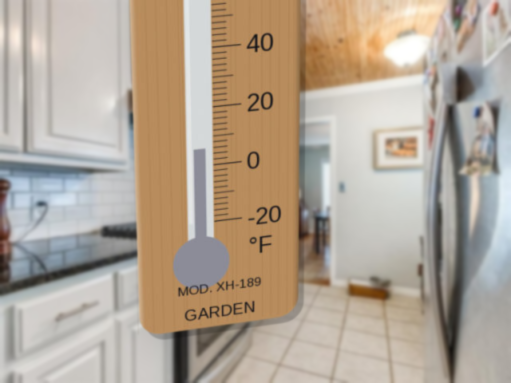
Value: 6 °F
